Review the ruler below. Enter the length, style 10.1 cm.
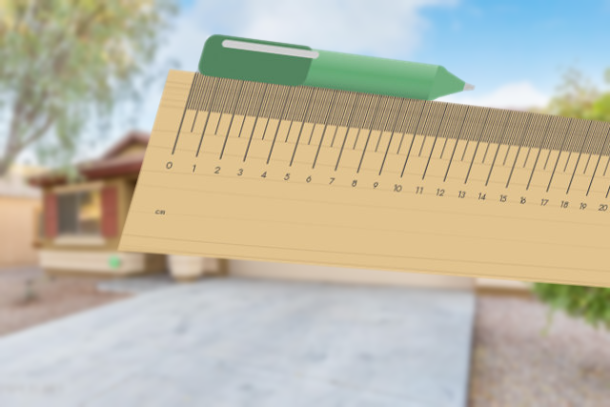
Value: 12 cm
